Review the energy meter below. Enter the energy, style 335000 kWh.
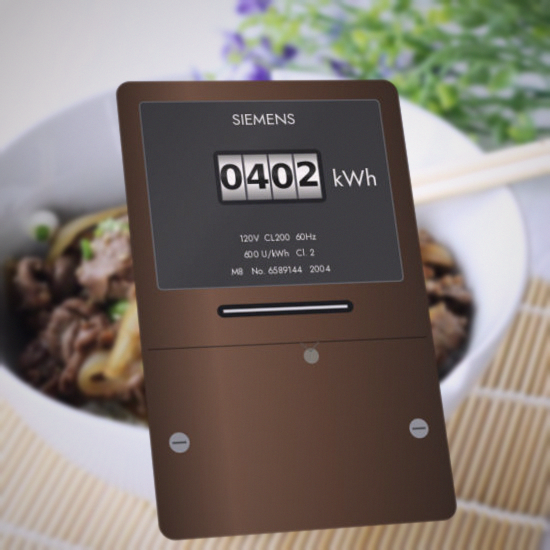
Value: 402 kWh
